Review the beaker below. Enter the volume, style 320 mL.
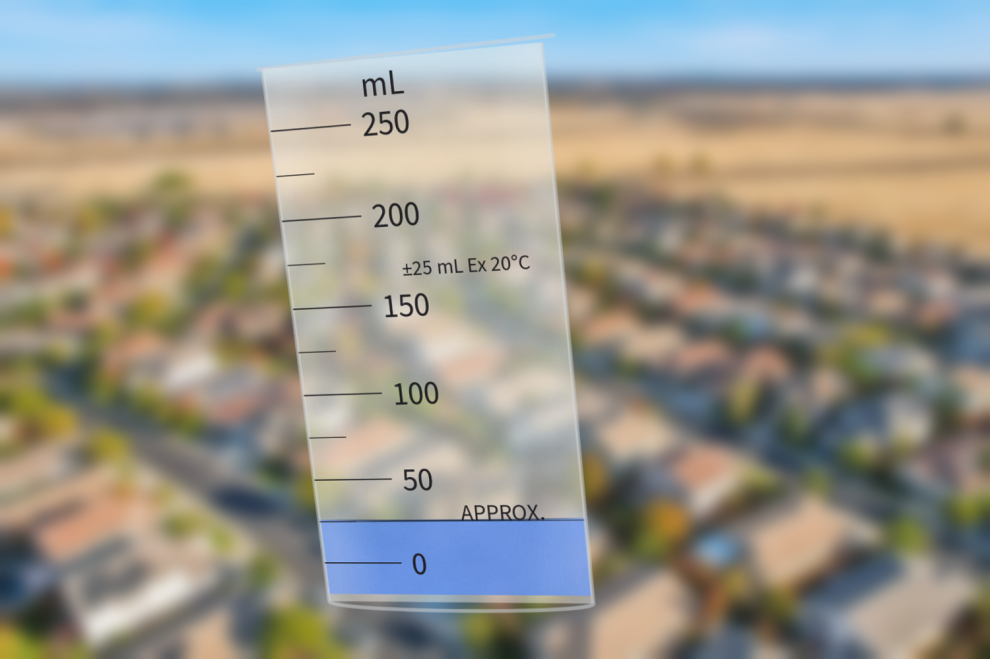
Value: 25 mL
